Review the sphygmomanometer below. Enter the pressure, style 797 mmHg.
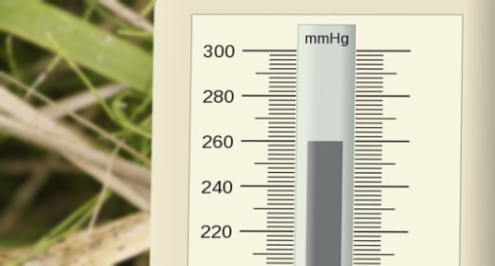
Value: 260 mmHg
